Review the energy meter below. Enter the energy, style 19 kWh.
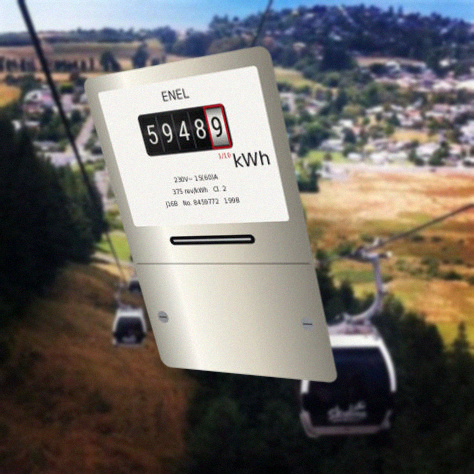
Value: 5948.9 kWh
